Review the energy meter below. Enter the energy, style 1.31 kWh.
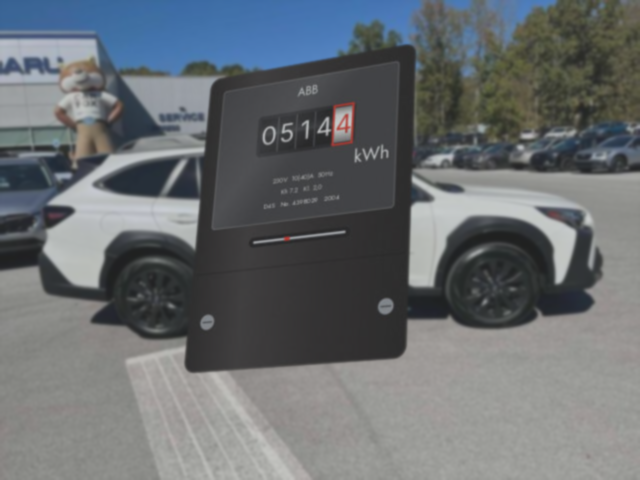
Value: 514.4 kWh
